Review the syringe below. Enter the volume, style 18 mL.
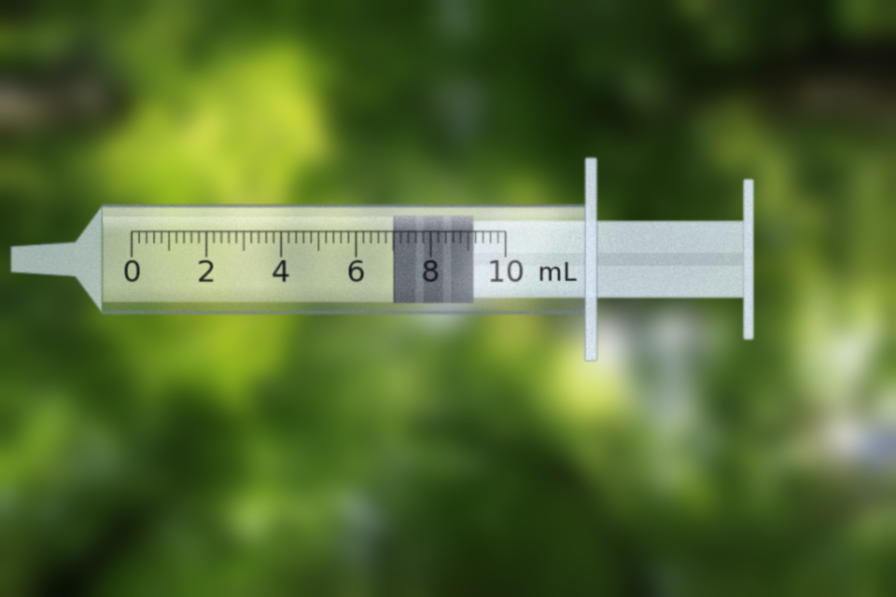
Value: 7 mL
